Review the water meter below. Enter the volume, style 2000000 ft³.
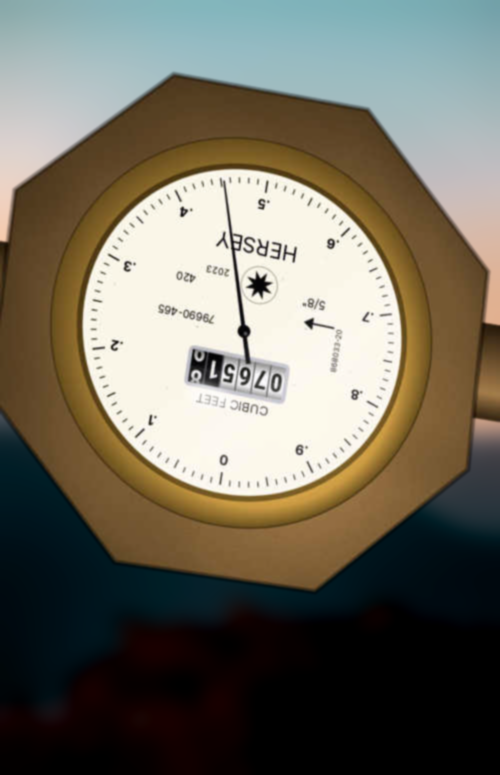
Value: 76518.45 ft³
